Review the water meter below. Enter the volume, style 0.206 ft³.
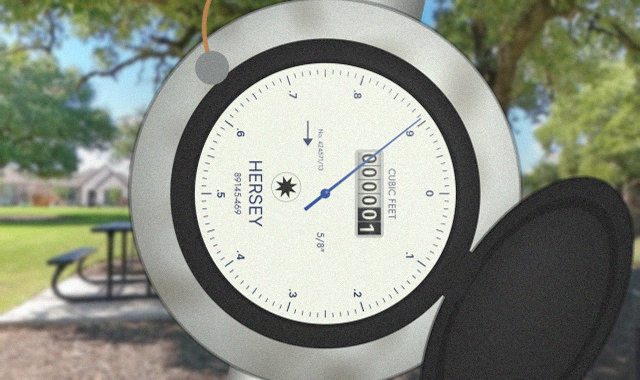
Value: 0.89 ft³
